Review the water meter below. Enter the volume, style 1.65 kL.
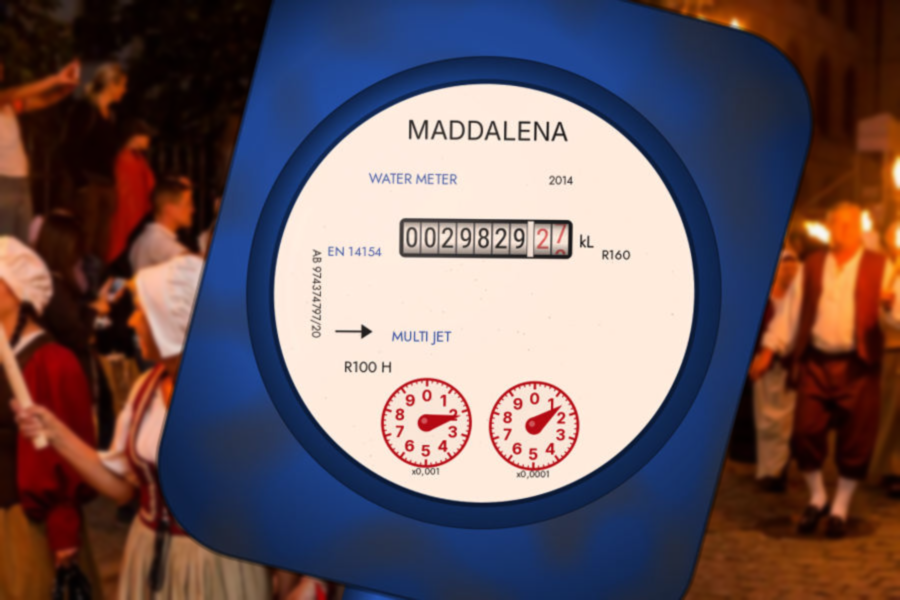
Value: 29829.2721 kL
